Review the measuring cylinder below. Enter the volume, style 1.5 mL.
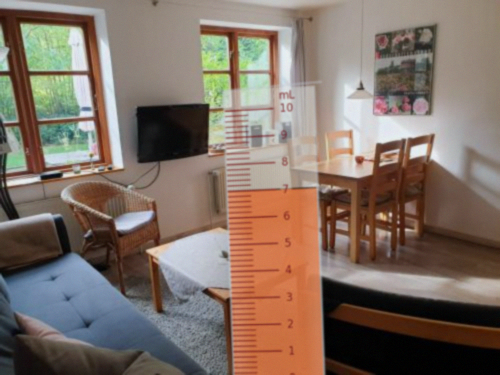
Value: 7 mL
